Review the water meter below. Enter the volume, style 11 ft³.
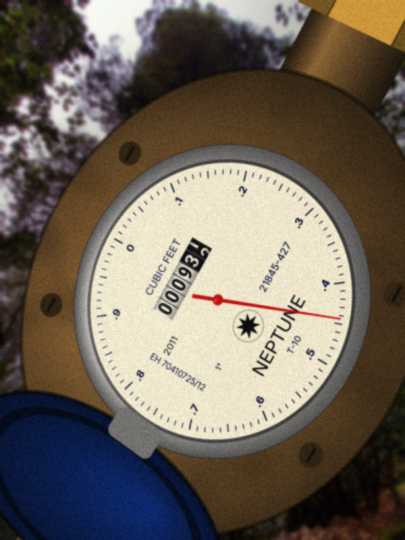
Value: 931.44 ft³
